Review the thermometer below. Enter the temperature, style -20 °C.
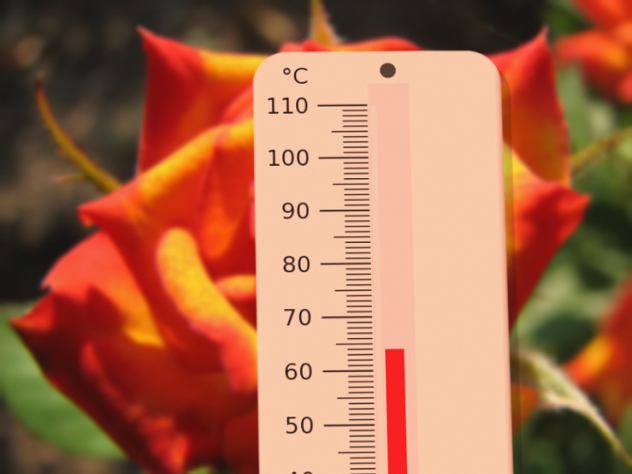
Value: 64 °C
